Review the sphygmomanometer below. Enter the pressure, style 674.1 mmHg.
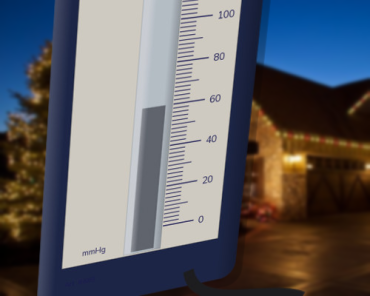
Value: 60 mmHg
